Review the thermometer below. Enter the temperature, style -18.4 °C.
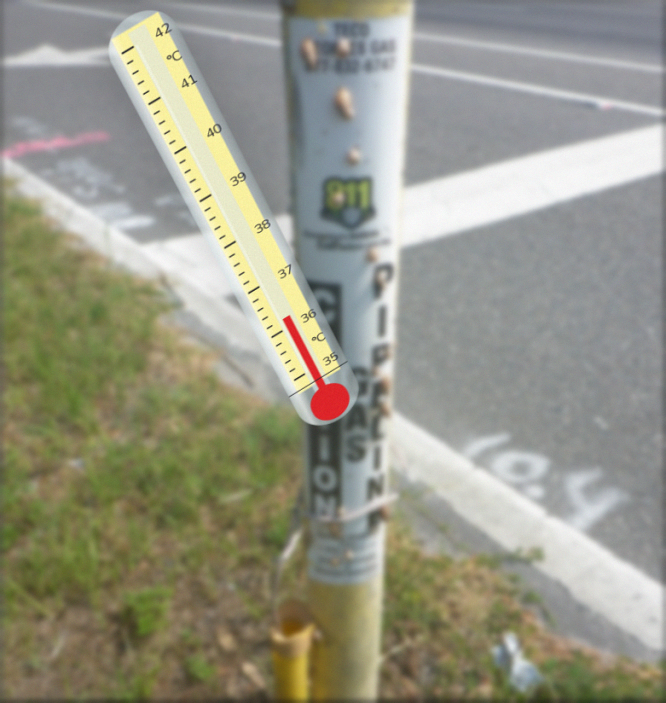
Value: 36.2 °C
